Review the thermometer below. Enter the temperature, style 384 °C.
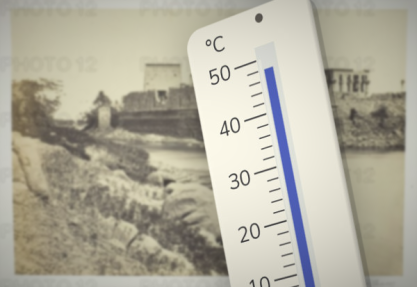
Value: 48 °C
